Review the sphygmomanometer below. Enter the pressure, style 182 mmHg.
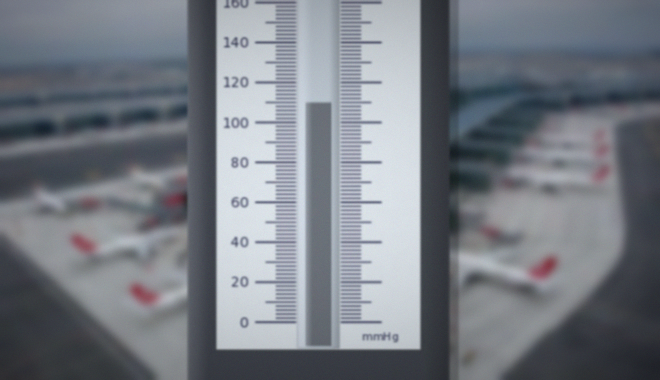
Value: 110 mmHg
